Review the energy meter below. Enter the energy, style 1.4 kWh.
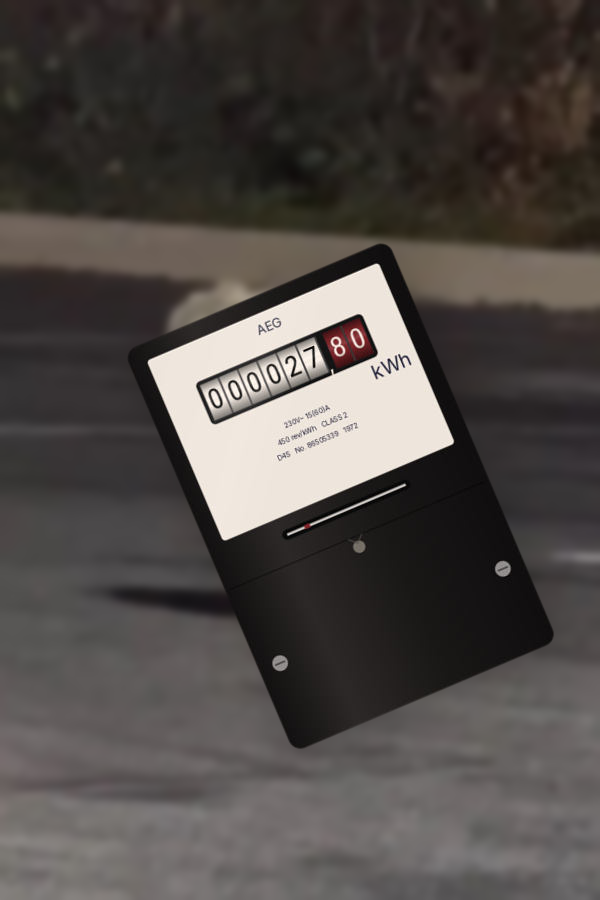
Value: 27.80 kWh
